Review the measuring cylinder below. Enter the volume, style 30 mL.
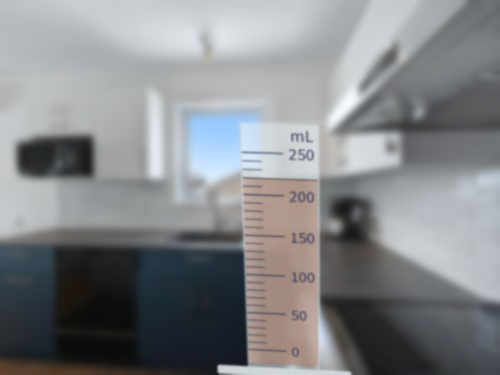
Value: 220 mL
